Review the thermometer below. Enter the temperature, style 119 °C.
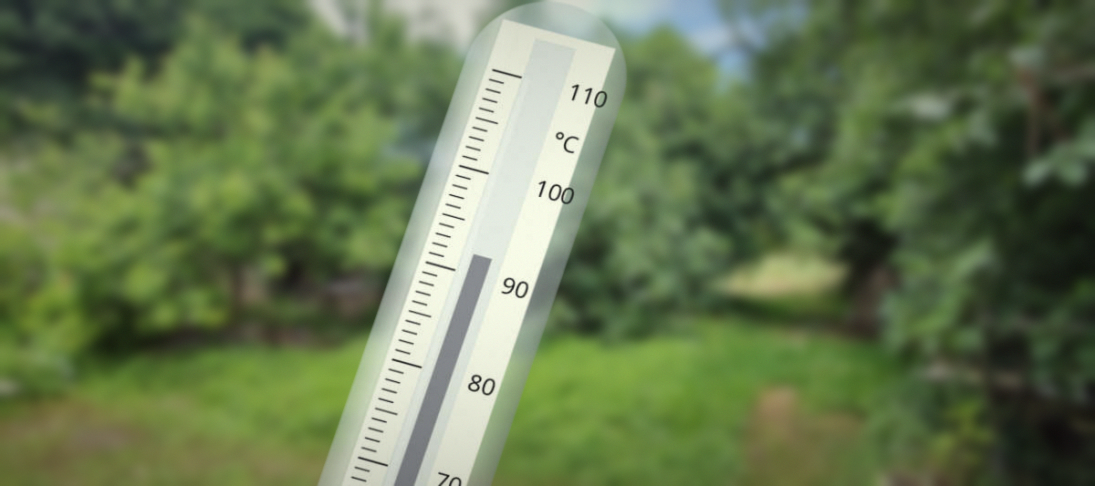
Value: 92 °C
